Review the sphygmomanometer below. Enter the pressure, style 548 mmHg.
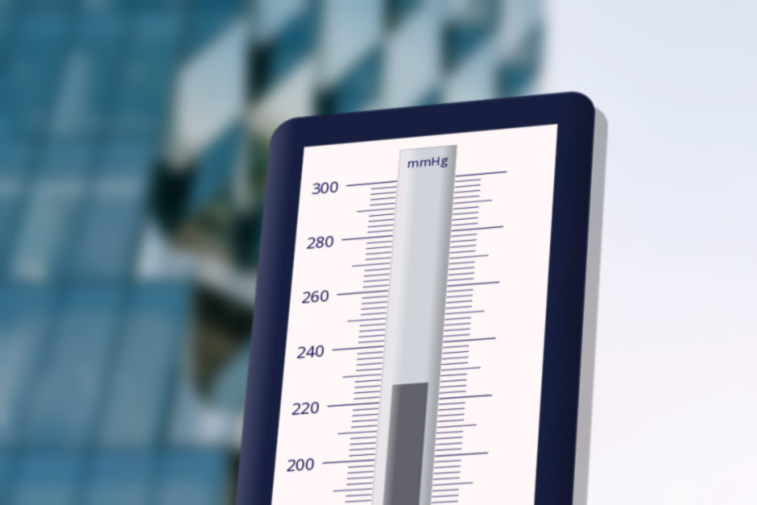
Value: 226 mmHg
